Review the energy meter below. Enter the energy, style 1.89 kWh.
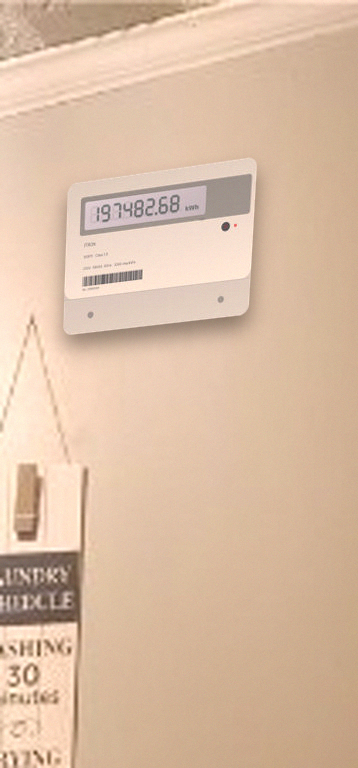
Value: 197482.68 kWh
